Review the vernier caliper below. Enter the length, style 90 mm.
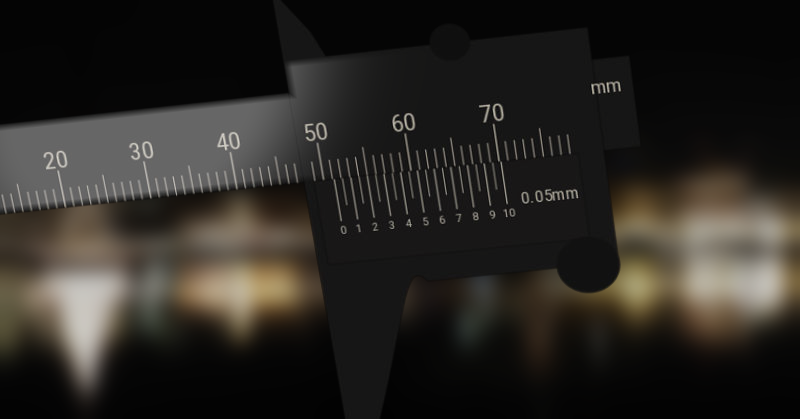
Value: 51.2 mm
